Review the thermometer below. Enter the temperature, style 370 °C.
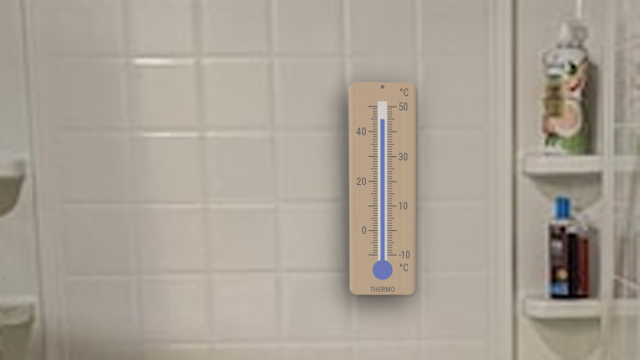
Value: 45 °C
